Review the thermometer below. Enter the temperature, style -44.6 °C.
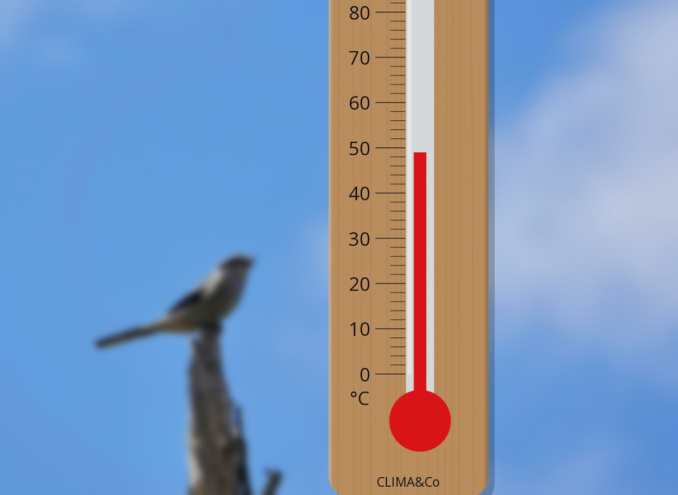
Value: 49 °C
